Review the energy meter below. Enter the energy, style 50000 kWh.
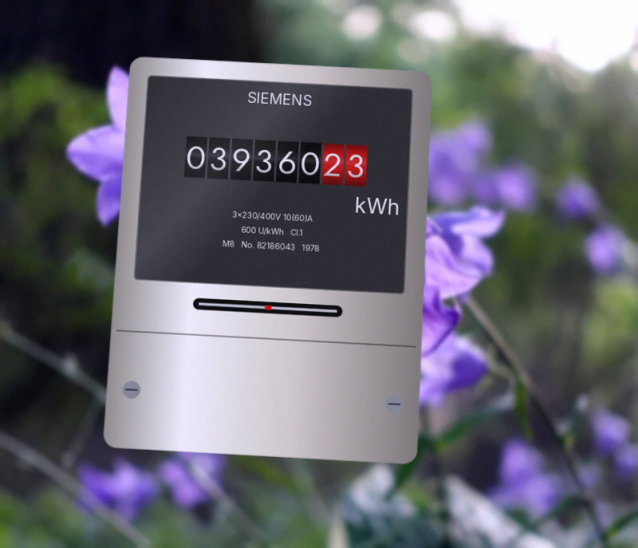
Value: 39360.23 kWh
